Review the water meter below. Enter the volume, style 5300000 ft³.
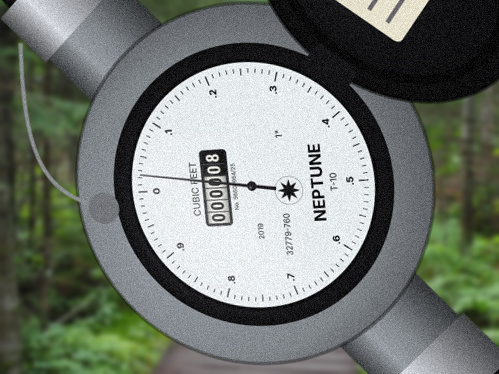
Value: 8.02 ft³
